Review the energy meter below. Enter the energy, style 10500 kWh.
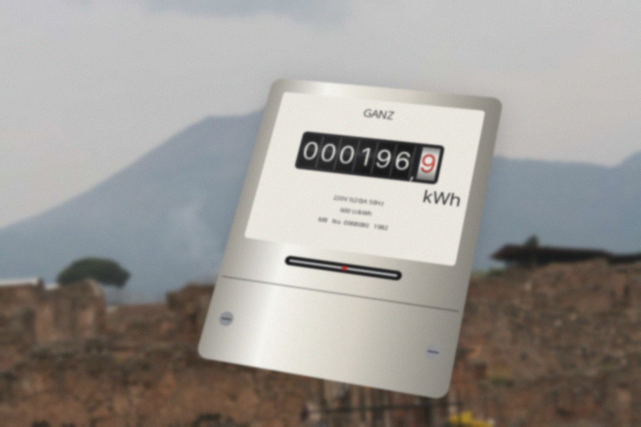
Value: 196.9 kWh
